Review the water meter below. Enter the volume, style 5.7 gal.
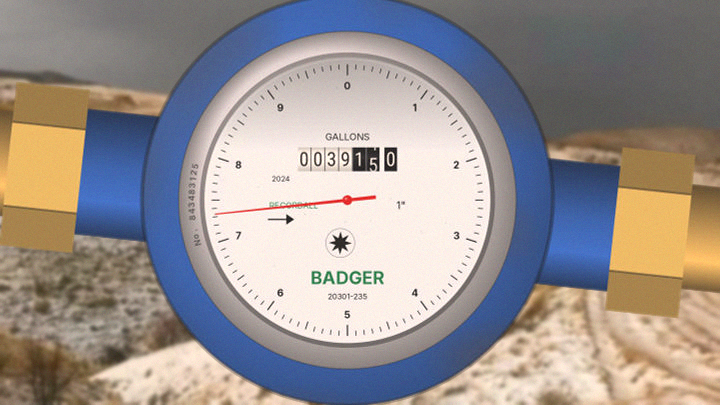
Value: 39147.3 gal
